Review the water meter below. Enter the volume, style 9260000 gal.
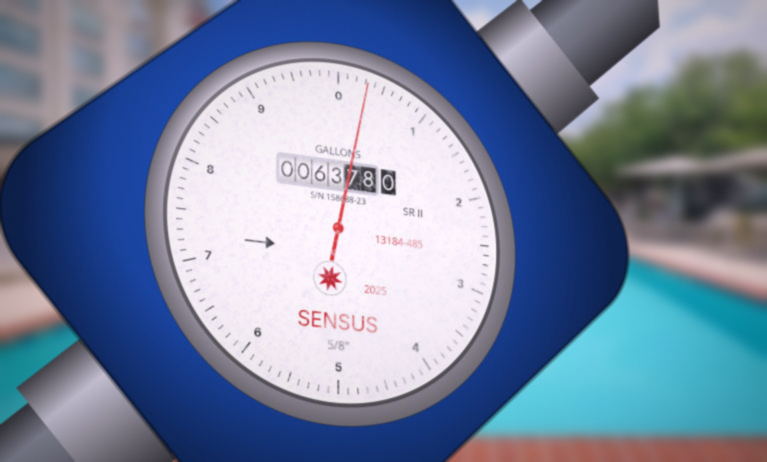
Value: 63780.3 gal
